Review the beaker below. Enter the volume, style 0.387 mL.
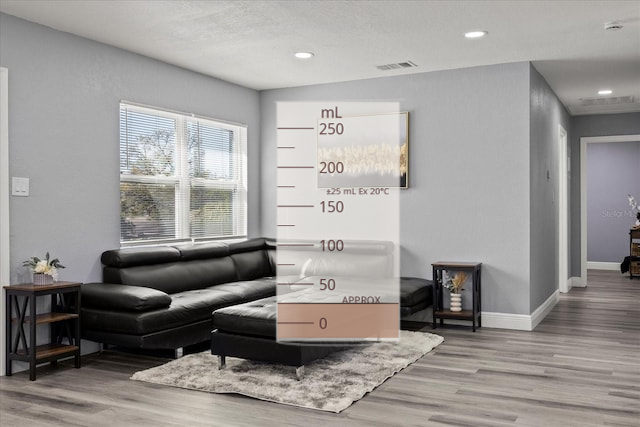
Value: 25 mL
